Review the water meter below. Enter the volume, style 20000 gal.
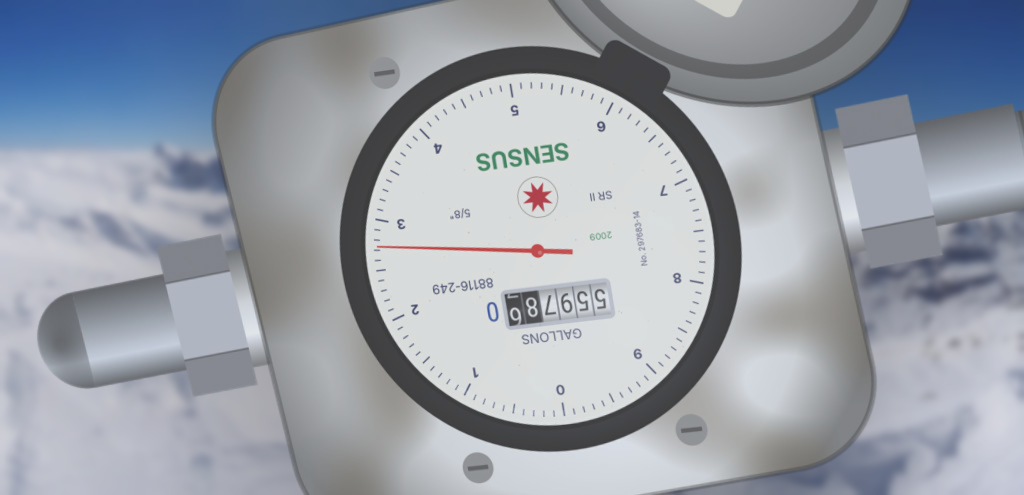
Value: 5597862.7 gal
